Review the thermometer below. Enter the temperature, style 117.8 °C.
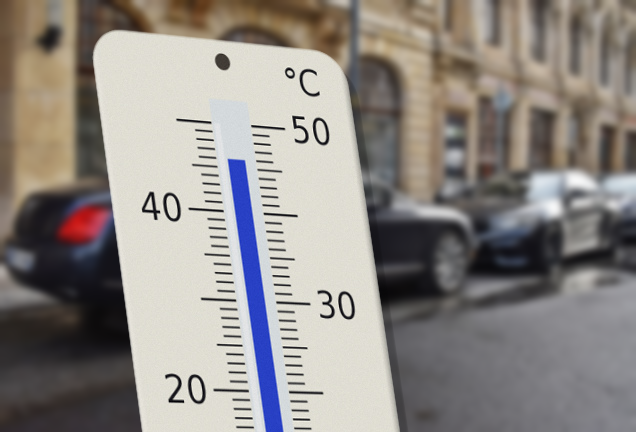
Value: 46 °C
